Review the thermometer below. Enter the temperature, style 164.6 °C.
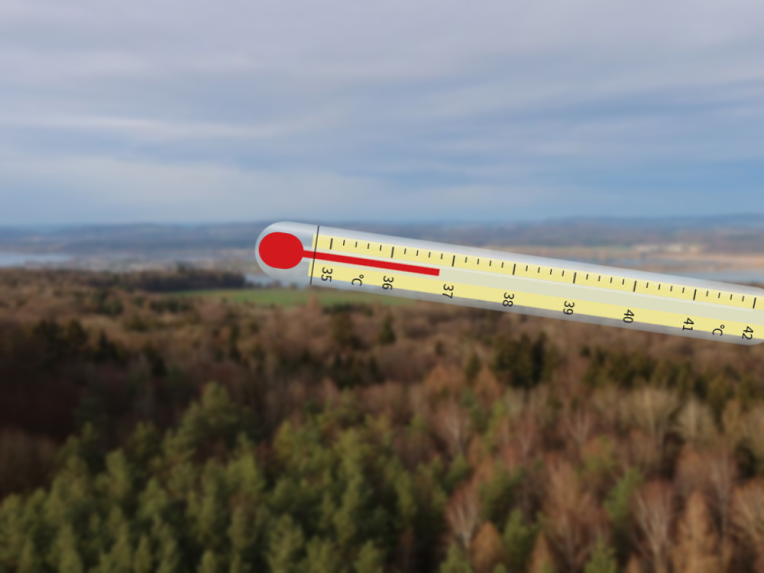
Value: 36.8 °C
